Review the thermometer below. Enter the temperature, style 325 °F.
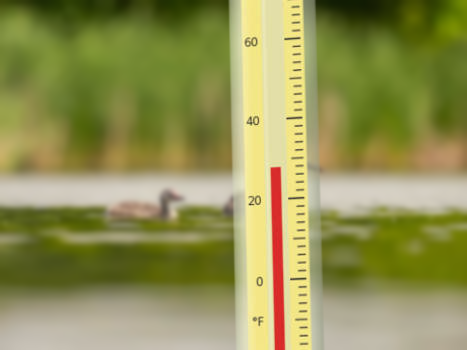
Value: 28 °F
